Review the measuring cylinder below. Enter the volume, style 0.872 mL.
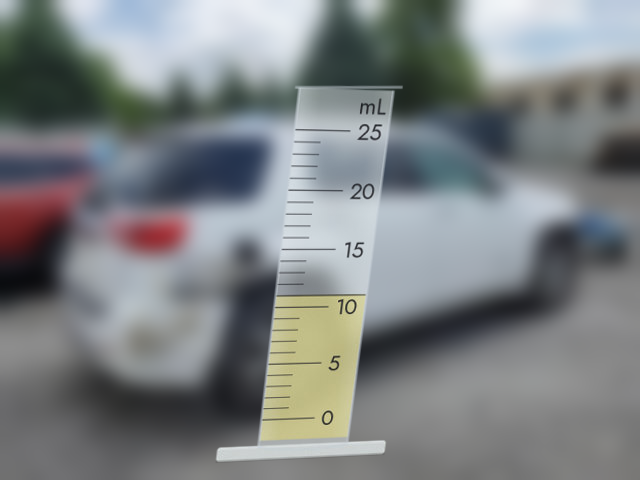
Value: 11 mL
